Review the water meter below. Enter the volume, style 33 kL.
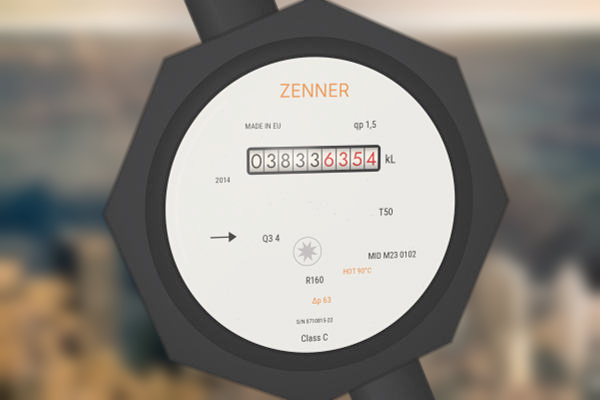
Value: 3833.6354 kL
